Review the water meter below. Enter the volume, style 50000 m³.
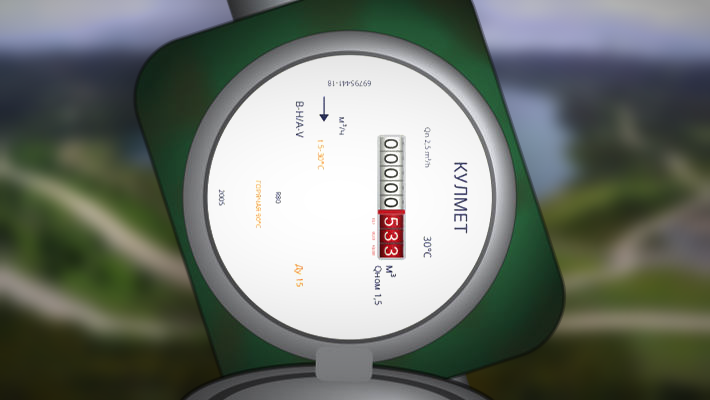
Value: 0.533 m³
